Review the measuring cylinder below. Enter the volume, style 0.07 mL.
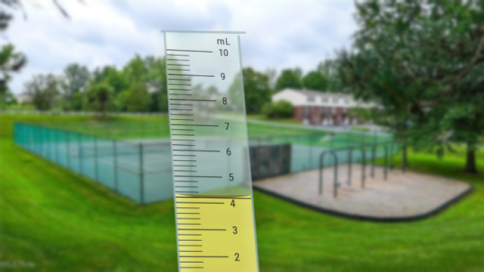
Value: 4.2 mL
